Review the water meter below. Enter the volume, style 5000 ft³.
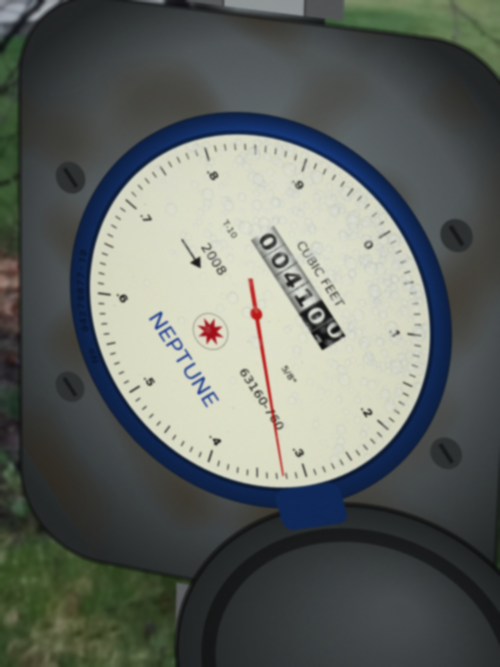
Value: 4100.32 ft³
